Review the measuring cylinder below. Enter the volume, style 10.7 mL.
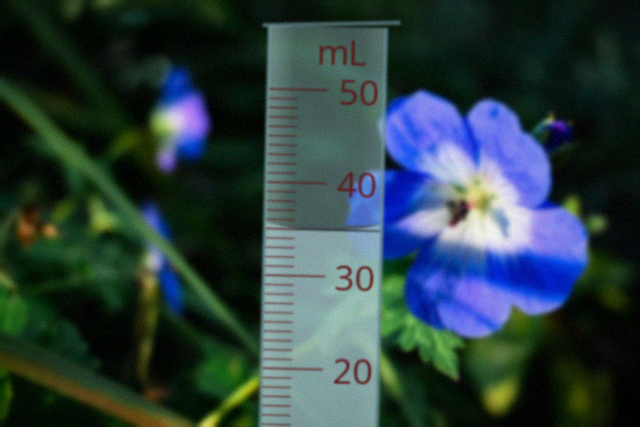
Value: 35 mL
